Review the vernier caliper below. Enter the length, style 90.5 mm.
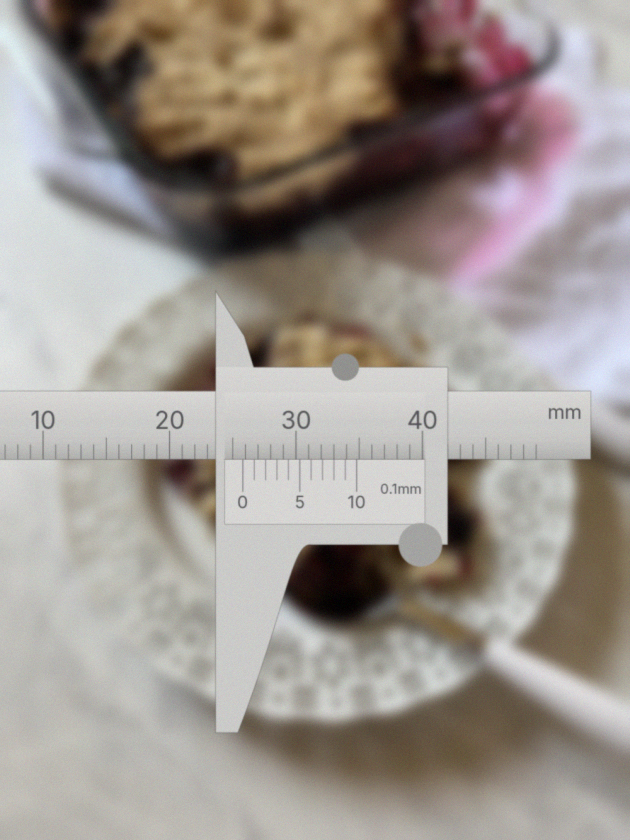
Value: 25.8 mm
